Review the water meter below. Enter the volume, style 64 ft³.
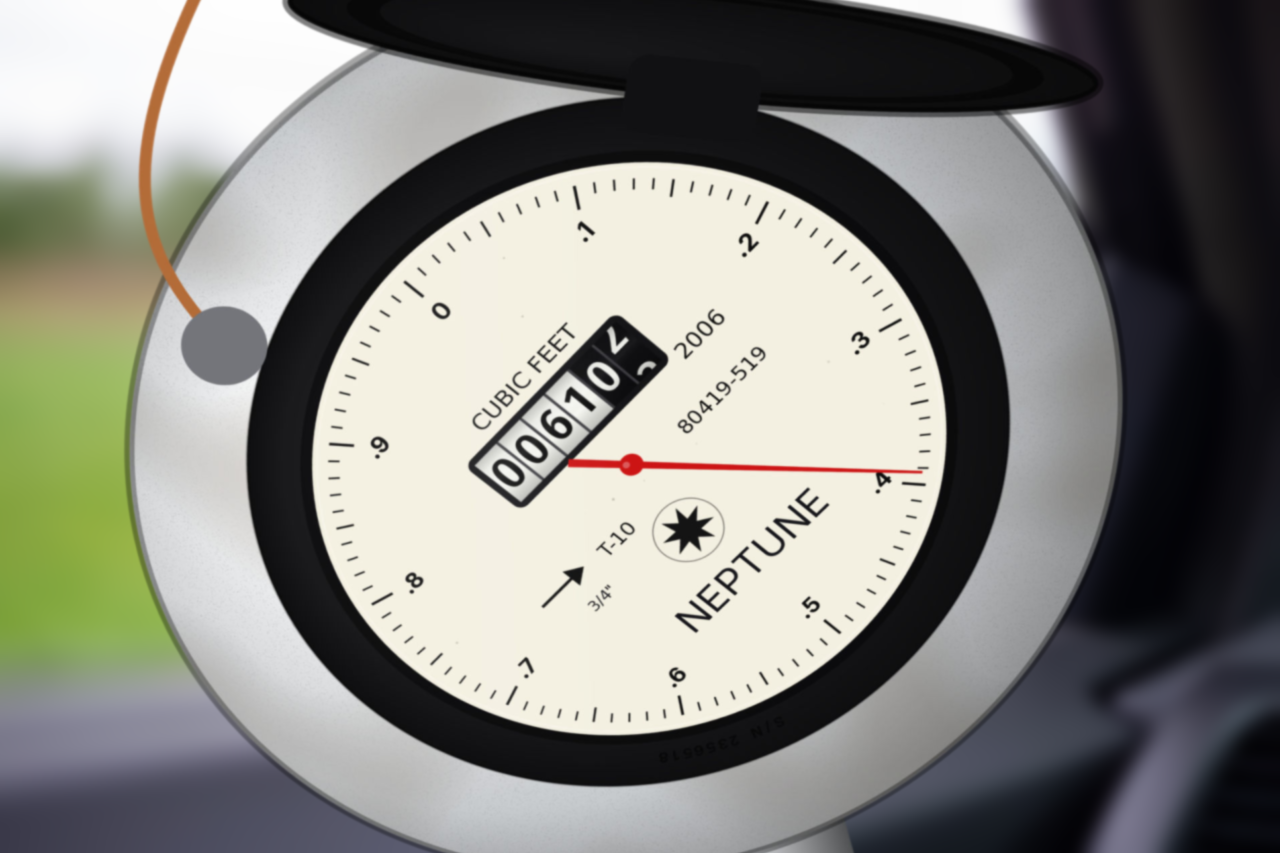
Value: 6102.39 ft³
